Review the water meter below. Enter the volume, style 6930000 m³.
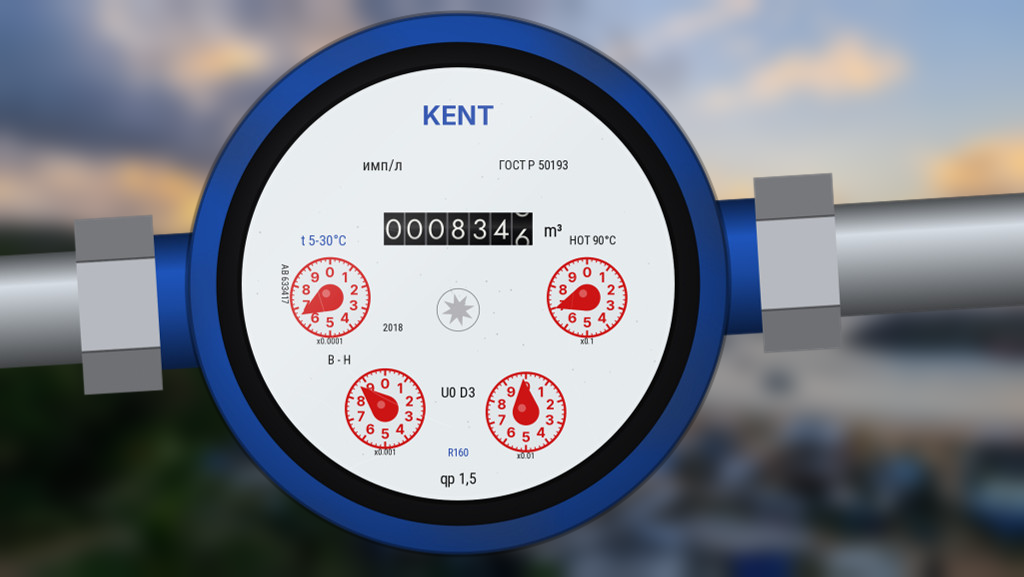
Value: 8345.6986 m³
